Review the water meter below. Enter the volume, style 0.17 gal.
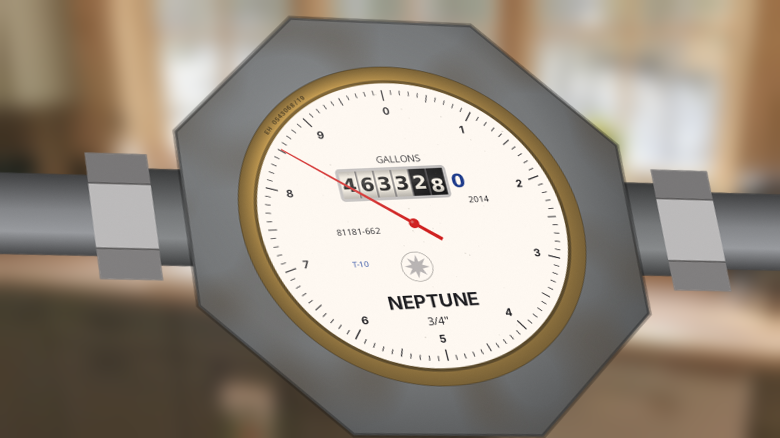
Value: 4633278.5 gal
